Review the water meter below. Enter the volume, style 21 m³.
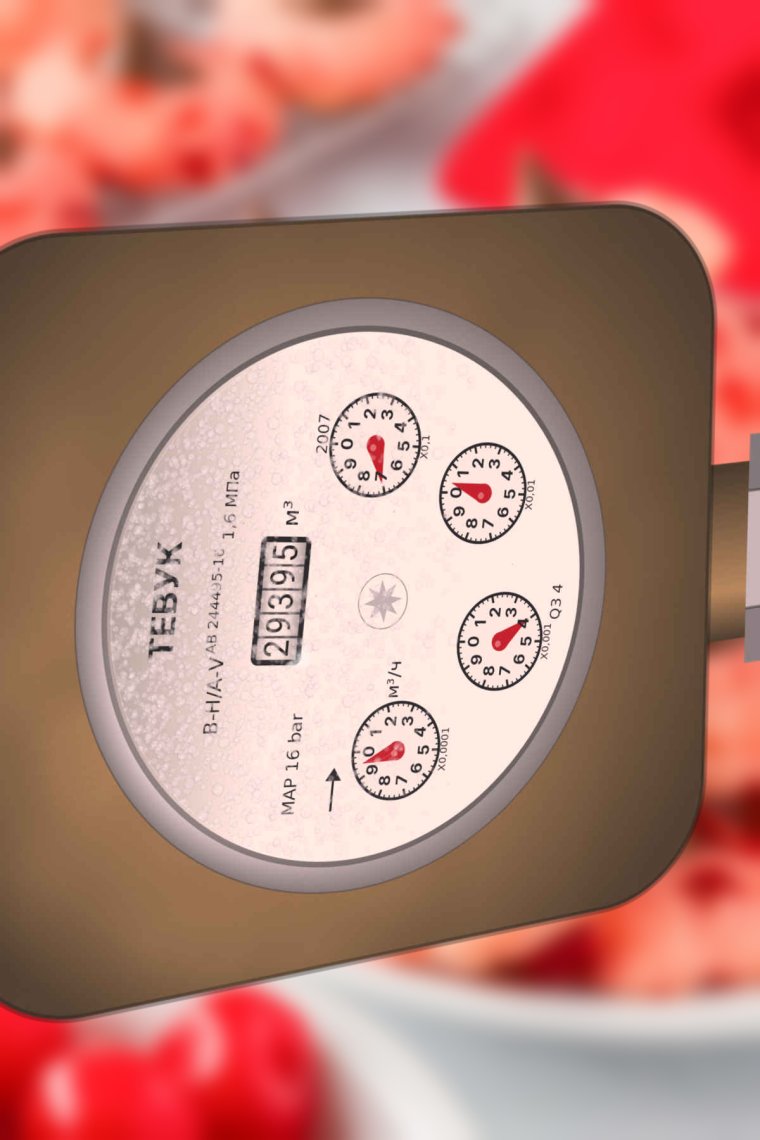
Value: 29395.7039 m³
